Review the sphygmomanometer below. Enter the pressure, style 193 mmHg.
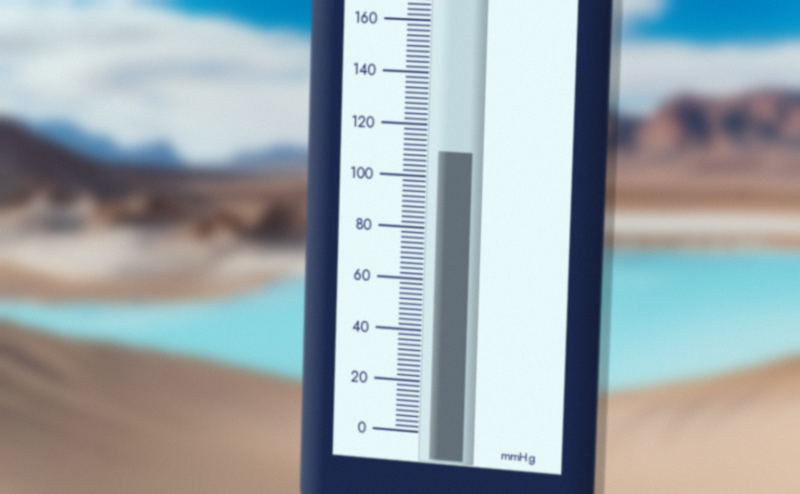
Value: 110 mmHg
